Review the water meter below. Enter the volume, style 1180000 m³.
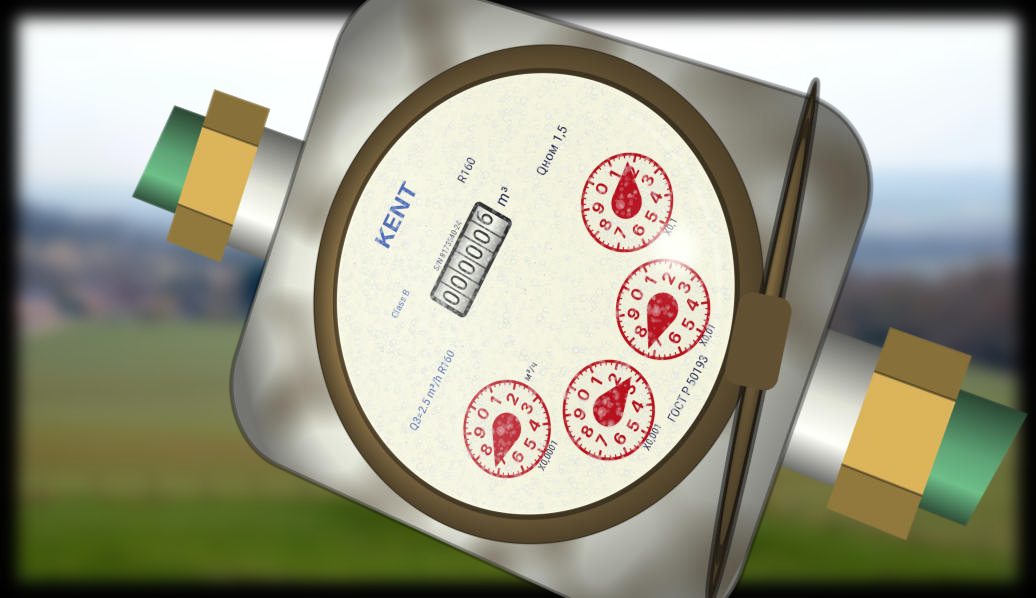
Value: 6.1727 m³
